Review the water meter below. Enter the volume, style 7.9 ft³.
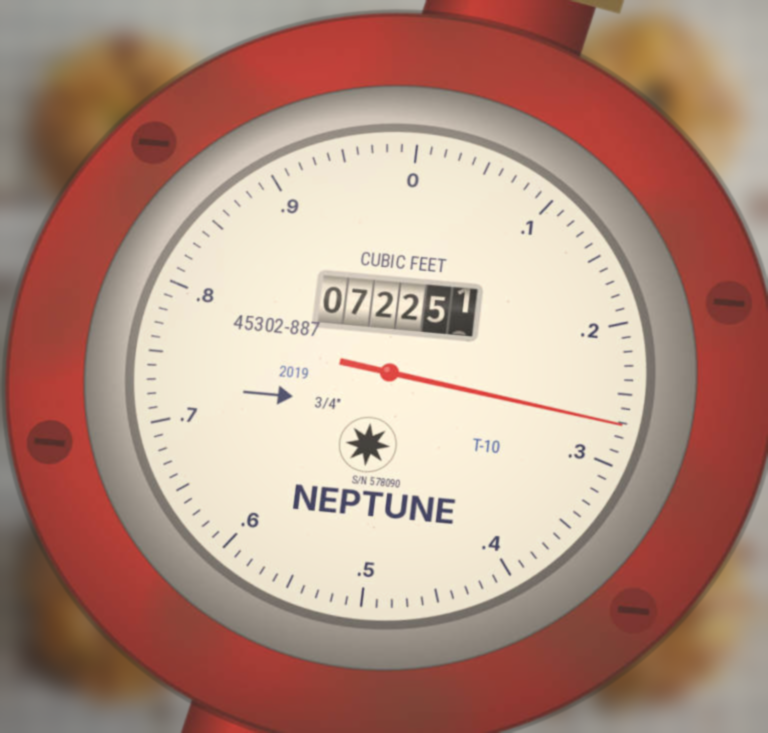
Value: 72251.27 ft³
